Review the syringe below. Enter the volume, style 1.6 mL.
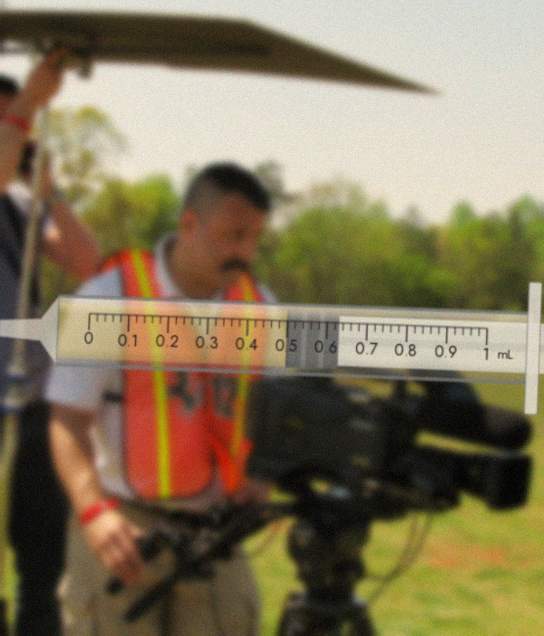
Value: 0.5 mL
